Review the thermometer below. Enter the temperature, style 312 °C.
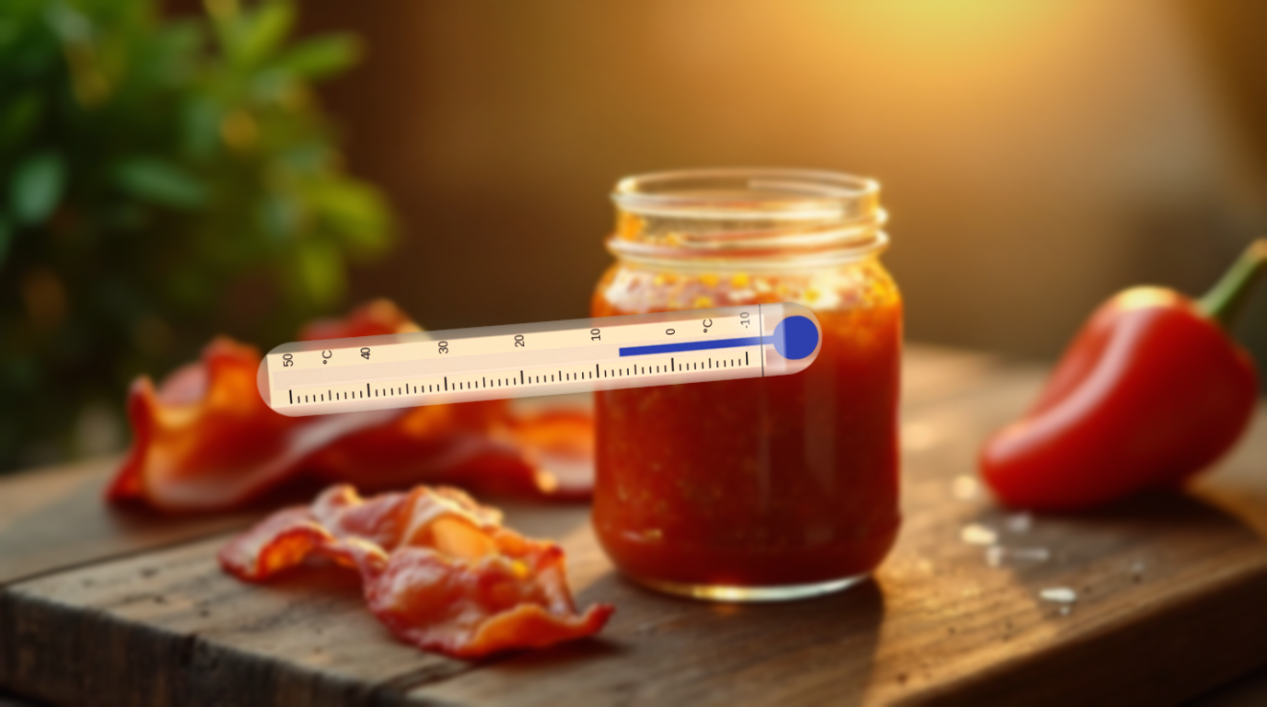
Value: 7 °C
